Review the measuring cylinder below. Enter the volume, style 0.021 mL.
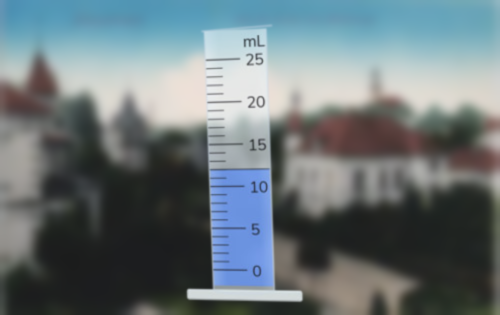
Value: 12 mL
